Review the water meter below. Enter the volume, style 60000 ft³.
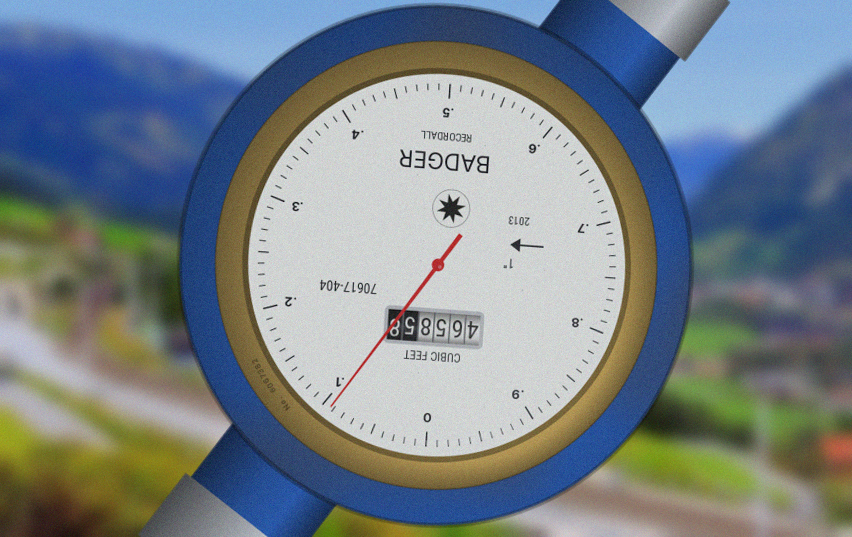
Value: 465858.09 ft³
